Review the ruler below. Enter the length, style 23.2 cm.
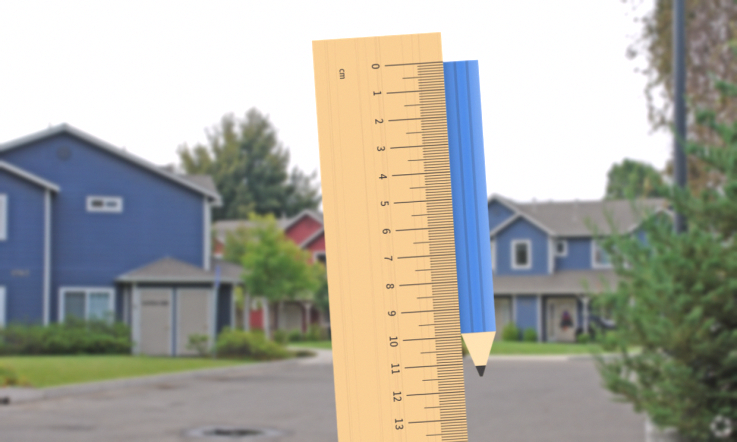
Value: 11.5 cm
